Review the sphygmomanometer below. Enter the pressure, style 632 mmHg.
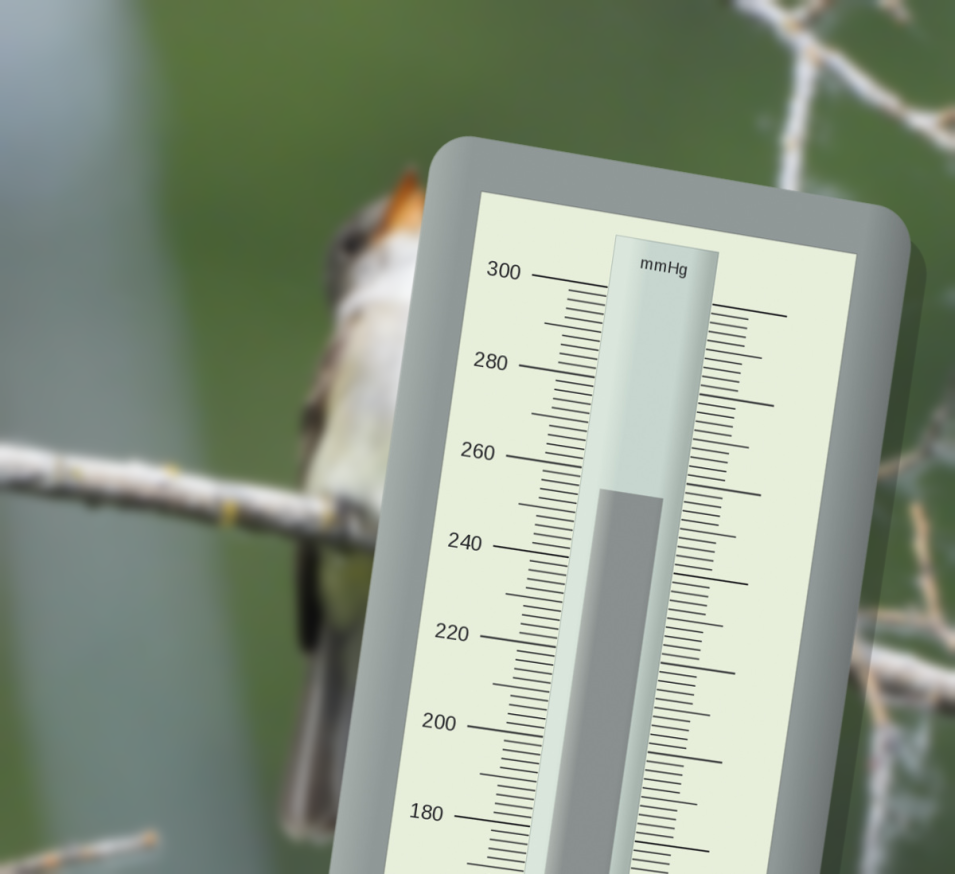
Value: 256 mmHg
